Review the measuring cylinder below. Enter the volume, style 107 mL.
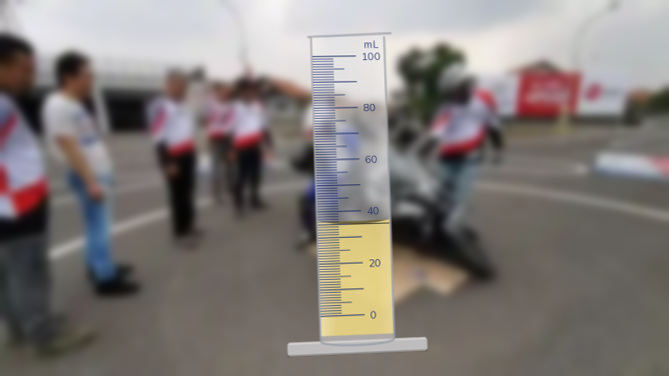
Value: 35 mL
